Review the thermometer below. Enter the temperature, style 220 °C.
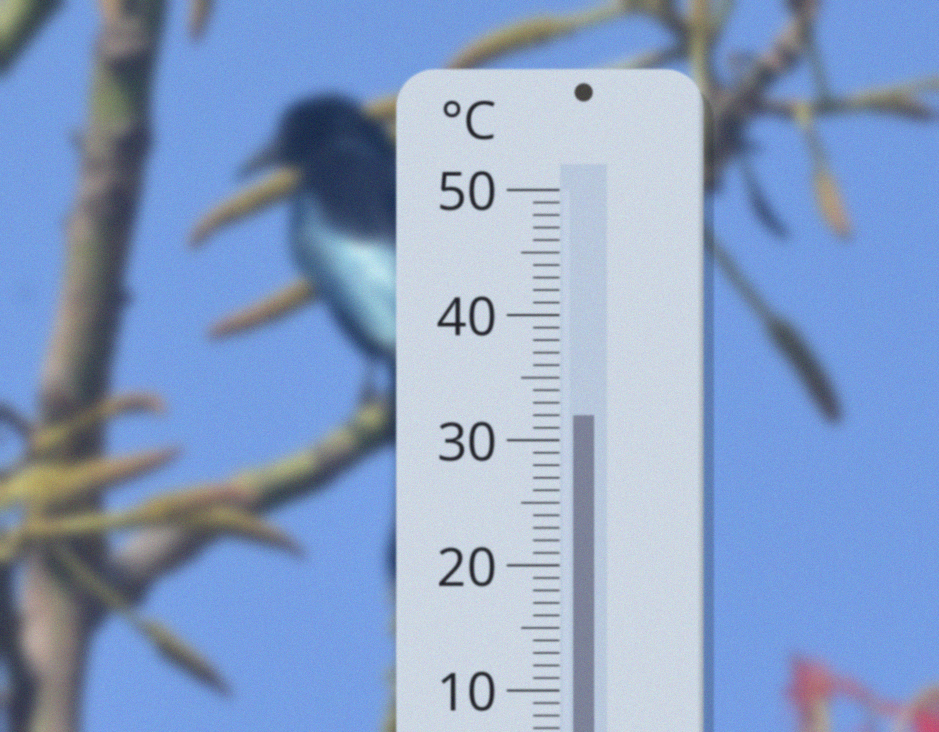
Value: 32 °C
